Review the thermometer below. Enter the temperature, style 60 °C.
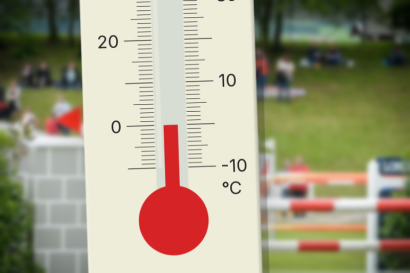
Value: 0 °C
